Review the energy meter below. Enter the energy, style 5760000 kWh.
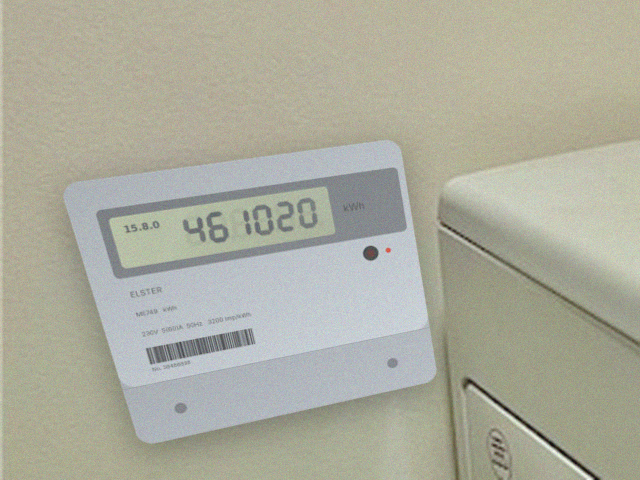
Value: 461020 kWh
